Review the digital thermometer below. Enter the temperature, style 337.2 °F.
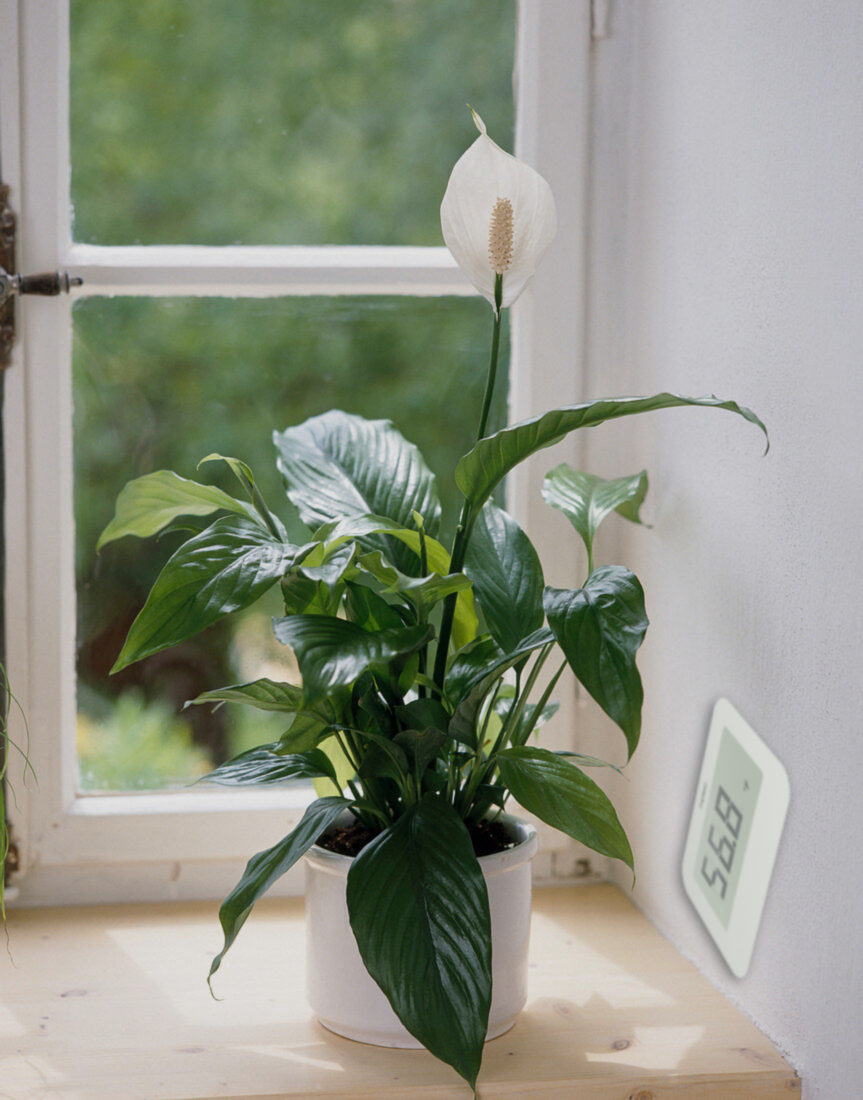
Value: 56.8 °F
